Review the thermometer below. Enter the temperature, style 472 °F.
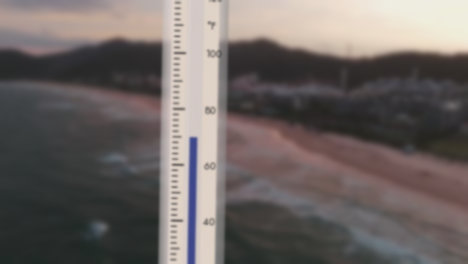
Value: 70 °F
